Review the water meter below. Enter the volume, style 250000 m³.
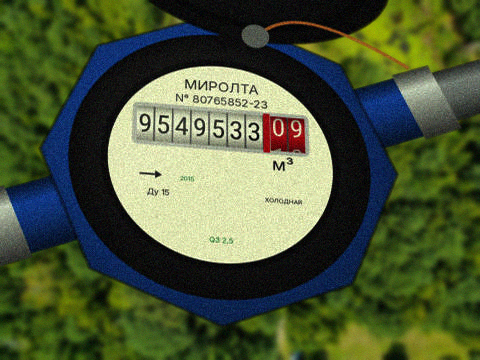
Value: 9549533.09 m³
